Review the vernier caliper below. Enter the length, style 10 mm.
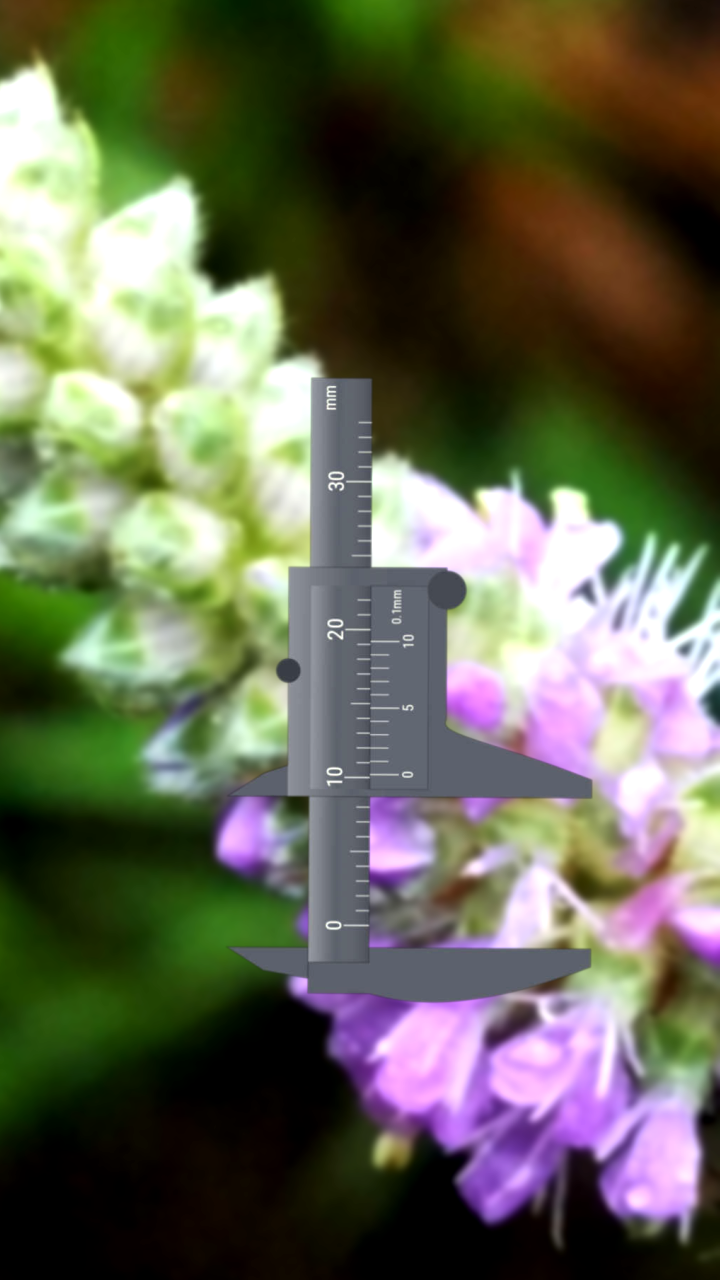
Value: 10.2 mm
